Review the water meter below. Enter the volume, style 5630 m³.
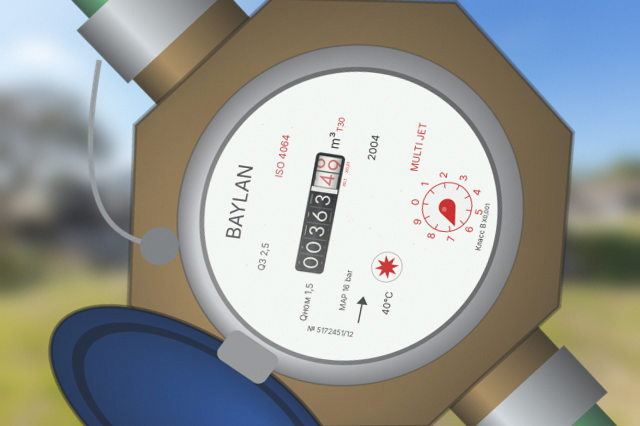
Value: 363.486 m³
